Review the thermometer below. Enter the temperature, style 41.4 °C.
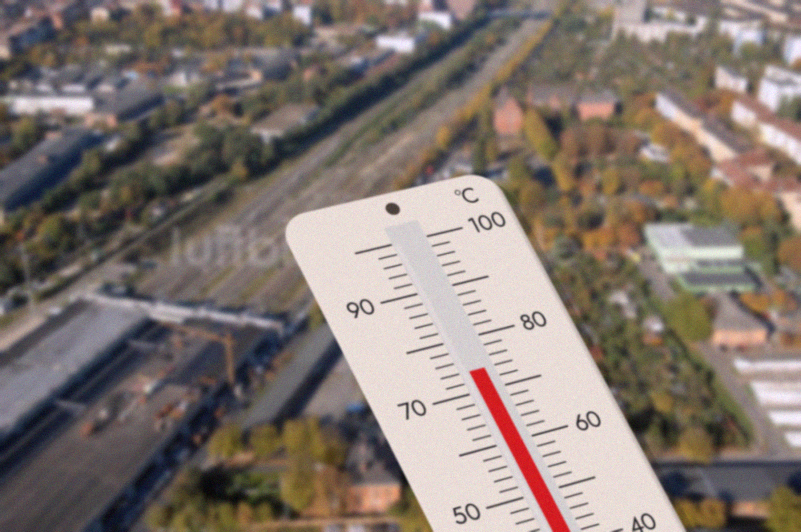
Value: 74 °C
